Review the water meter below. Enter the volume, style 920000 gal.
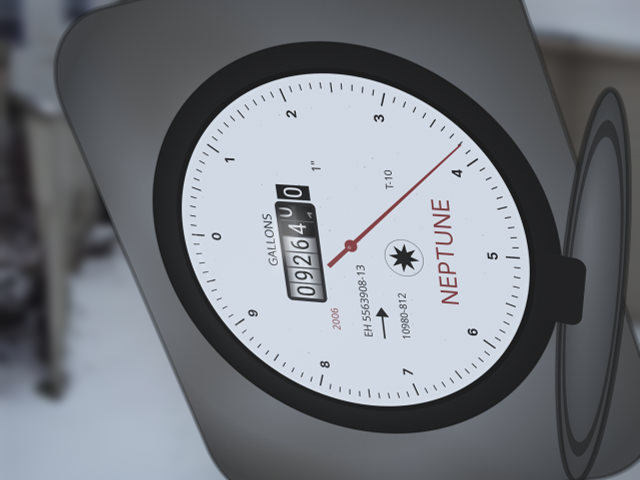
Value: 926403.8 gal
